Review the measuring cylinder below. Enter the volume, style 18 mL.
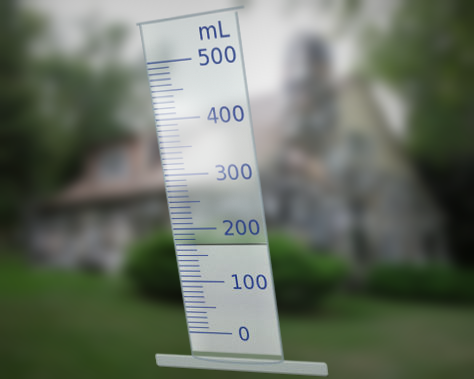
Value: 170 mL
